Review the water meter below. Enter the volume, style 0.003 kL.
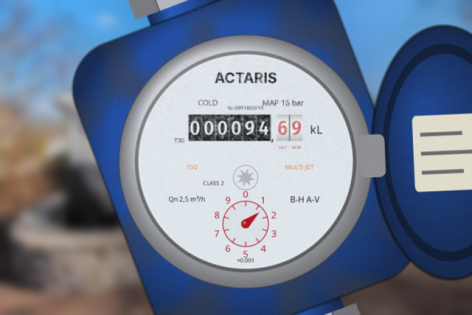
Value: 94.691 kL
